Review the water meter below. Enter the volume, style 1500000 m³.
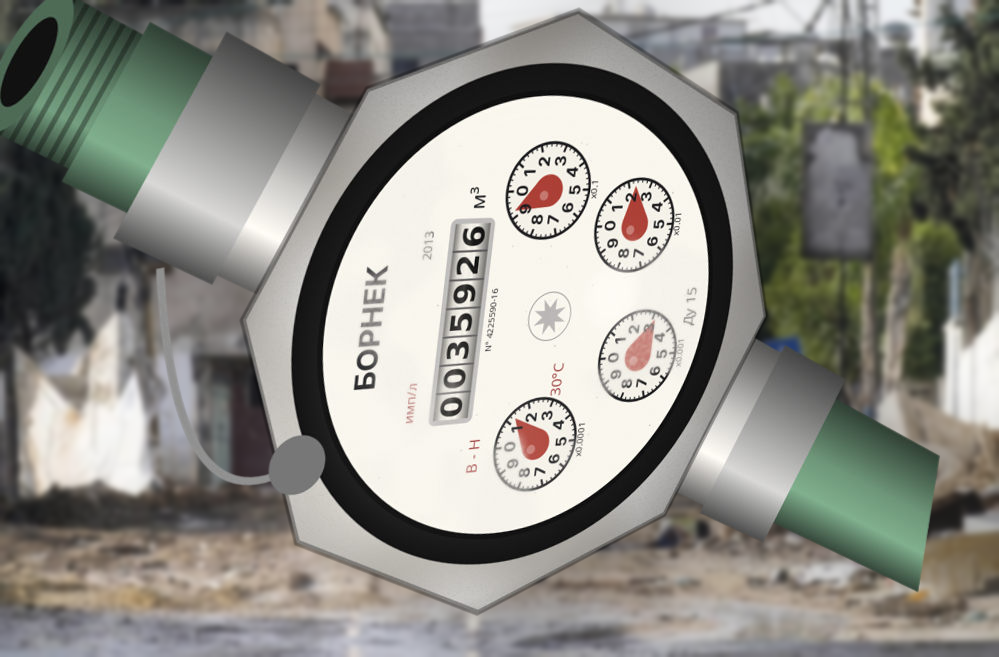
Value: 35925.9231 m³
